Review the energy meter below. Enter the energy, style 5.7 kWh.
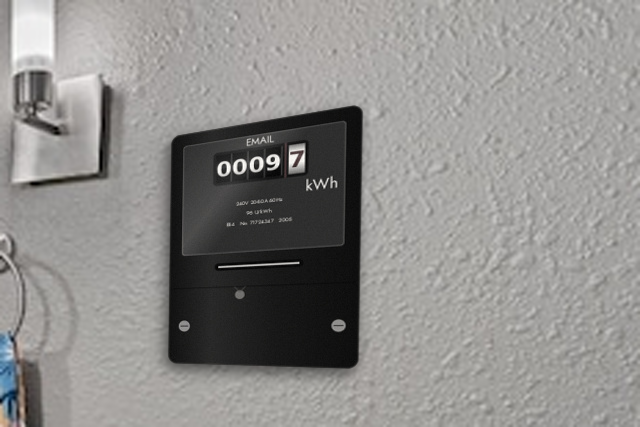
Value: 9.7 kWh
